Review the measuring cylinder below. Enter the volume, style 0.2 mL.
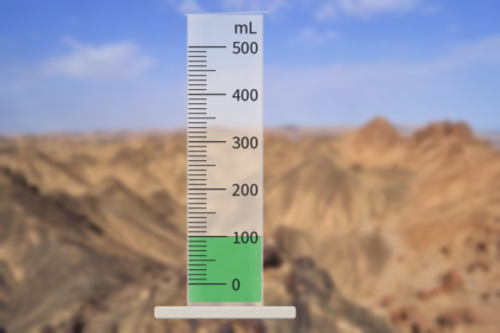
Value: 100 mL
